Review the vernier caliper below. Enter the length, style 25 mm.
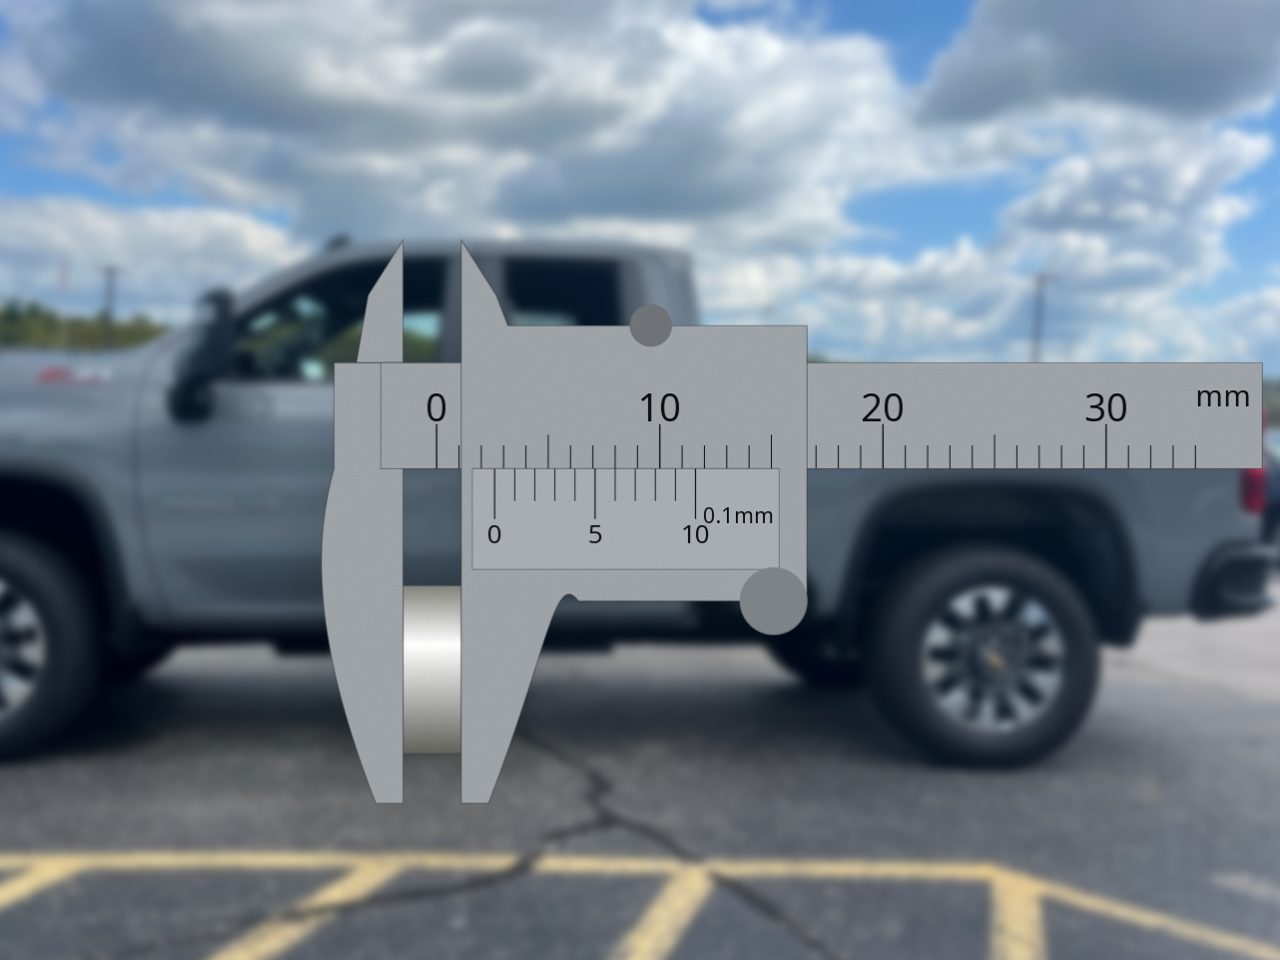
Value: 2.6 mm
